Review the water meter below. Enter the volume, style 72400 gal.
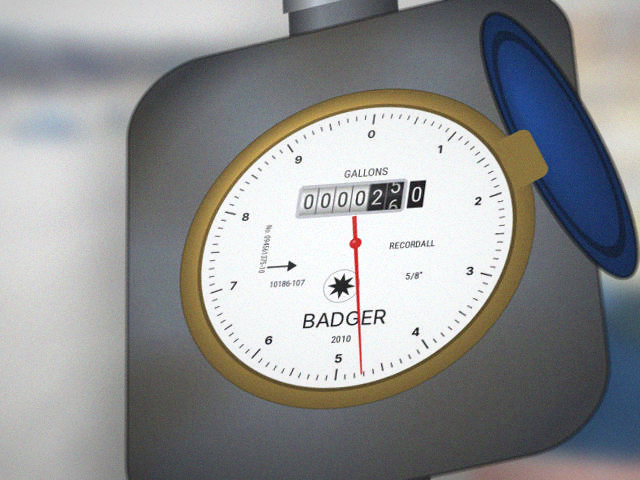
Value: 254.7 gal
